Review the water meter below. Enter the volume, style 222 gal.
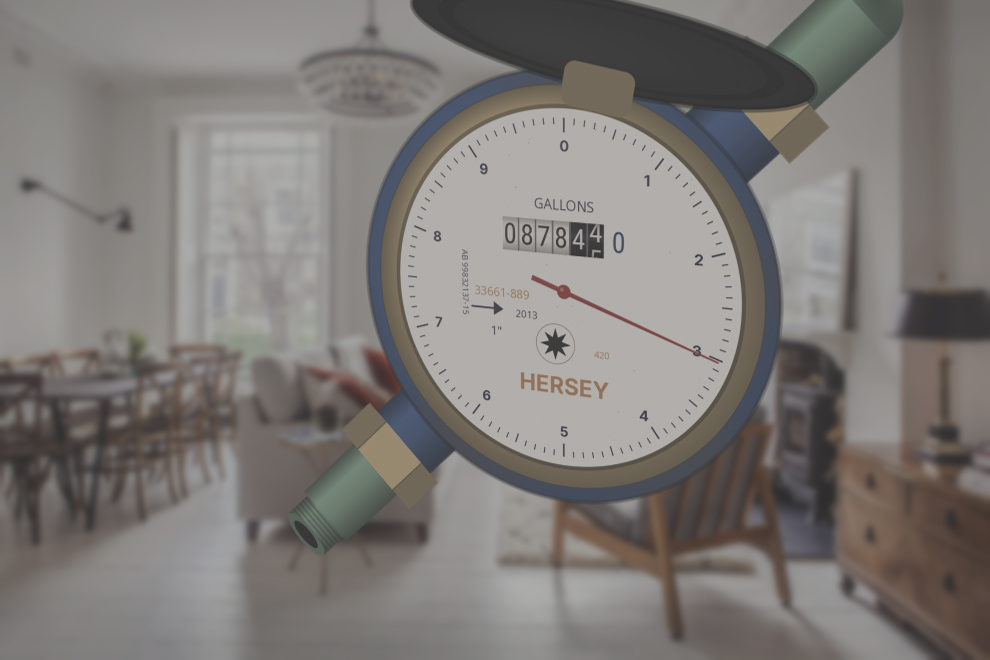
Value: 878443.0 gal
